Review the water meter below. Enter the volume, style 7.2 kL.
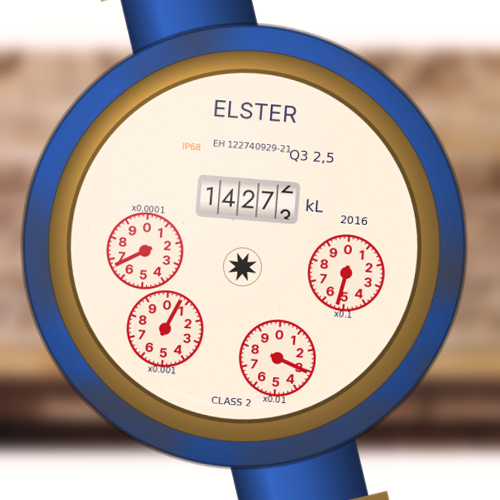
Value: 14272.5306 kL
